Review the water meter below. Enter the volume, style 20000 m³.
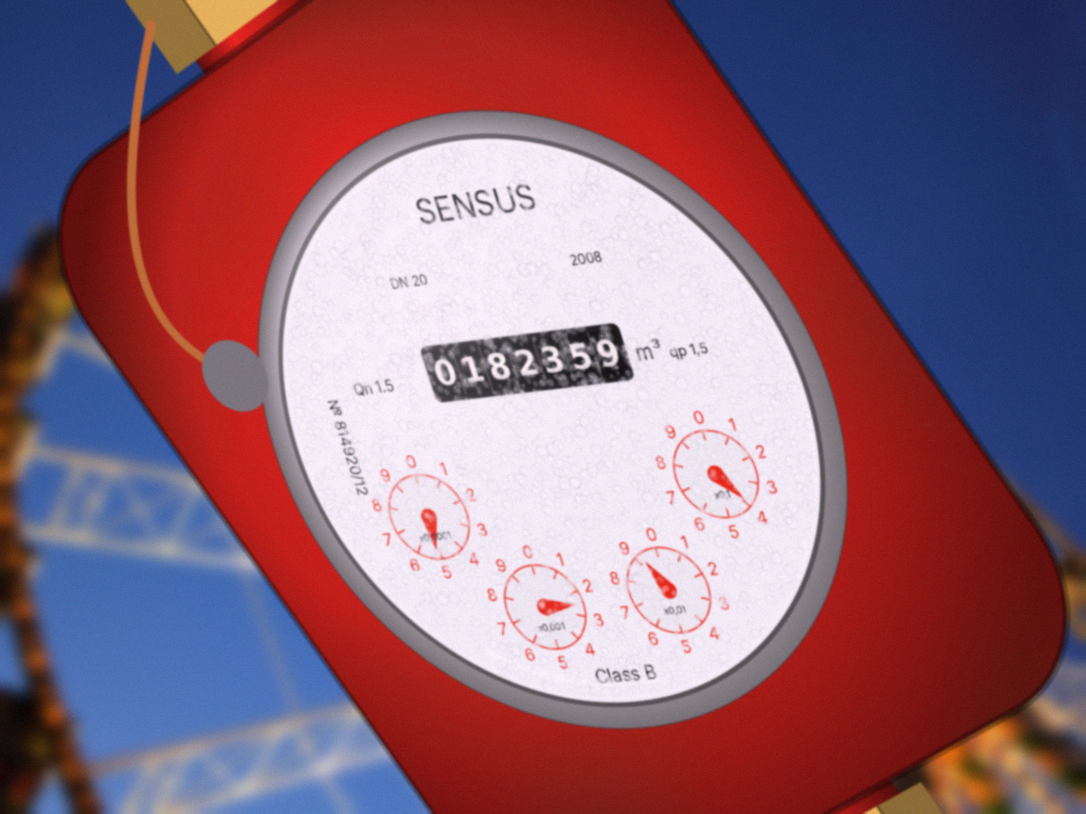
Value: 182359.3925 m³
